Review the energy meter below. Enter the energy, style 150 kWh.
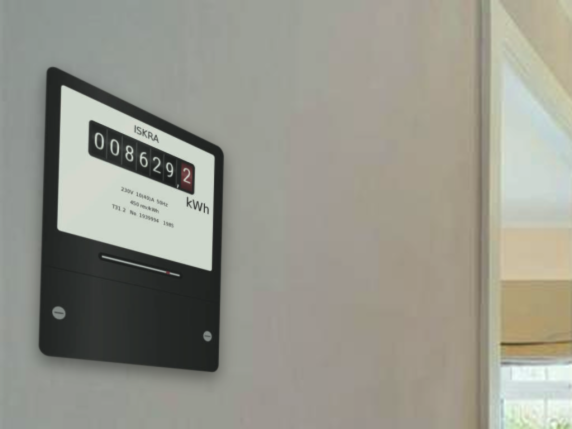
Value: 8629.2 kWh
